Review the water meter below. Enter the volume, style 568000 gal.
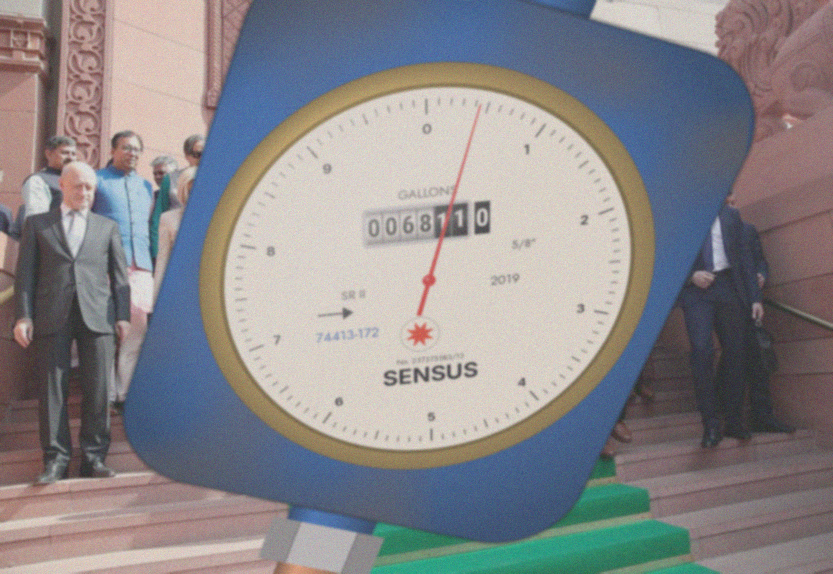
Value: 68110.4 gal
